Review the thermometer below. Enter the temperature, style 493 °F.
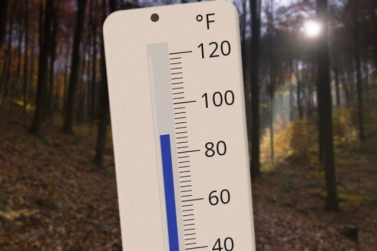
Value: 88 °F
